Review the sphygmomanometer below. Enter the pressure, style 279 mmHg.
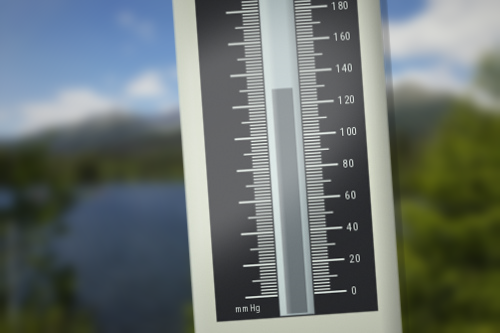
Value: 130 mmHg
